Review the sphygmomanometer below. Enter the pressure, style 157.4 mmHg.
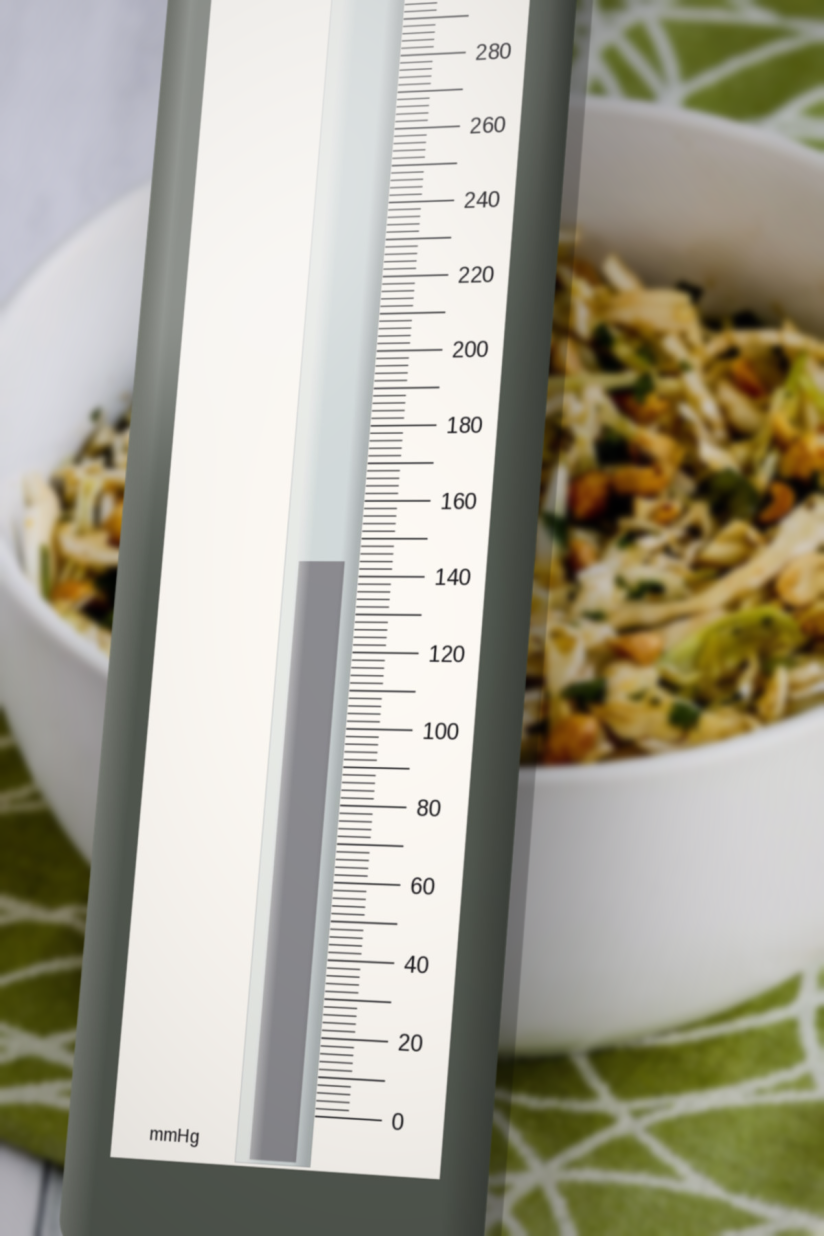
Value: 144 mmHg
